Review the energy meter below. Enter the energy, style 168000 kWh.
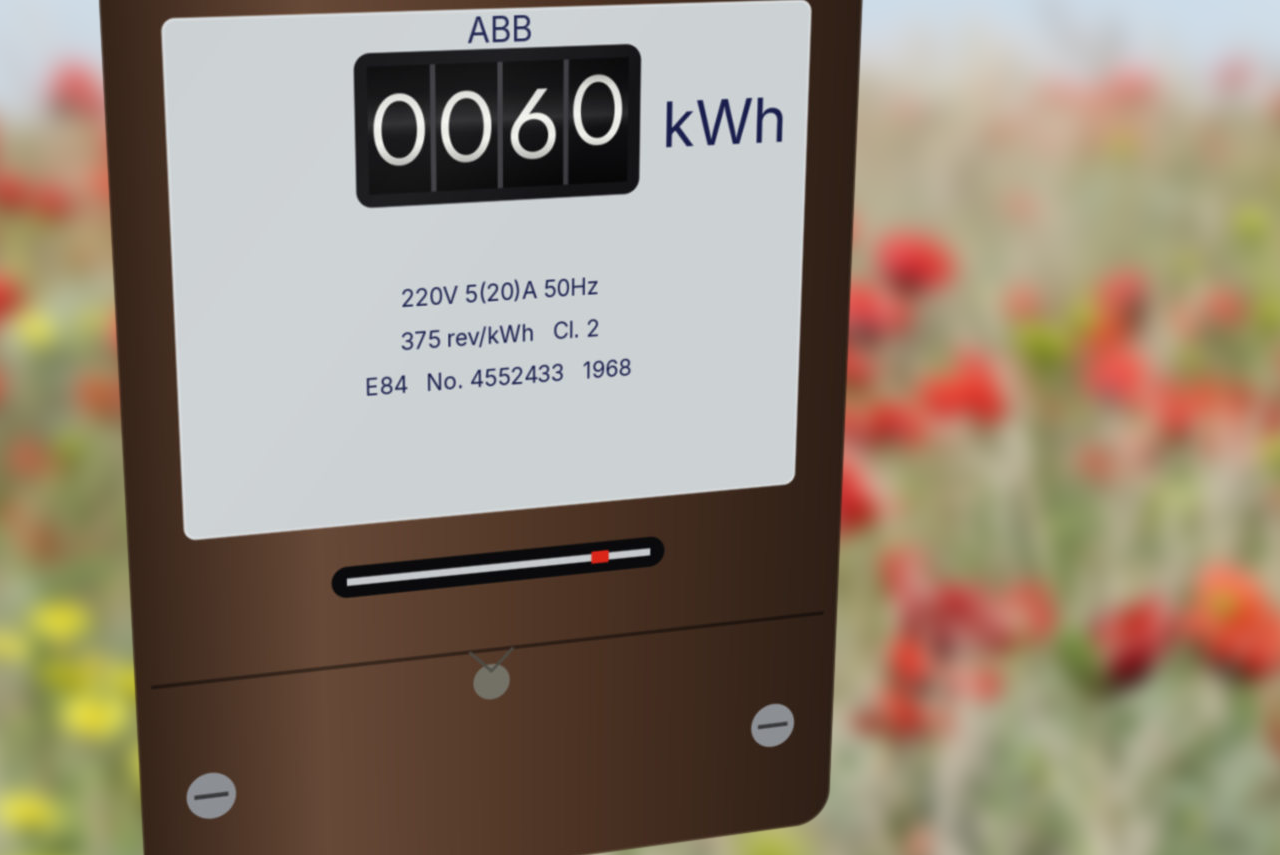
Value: 60 kWh
